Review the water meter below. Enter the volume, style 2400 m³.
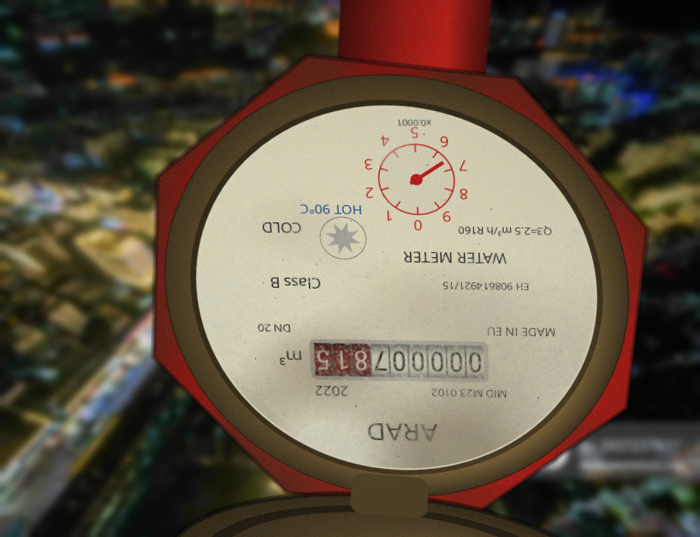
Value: 7.8156 m³
